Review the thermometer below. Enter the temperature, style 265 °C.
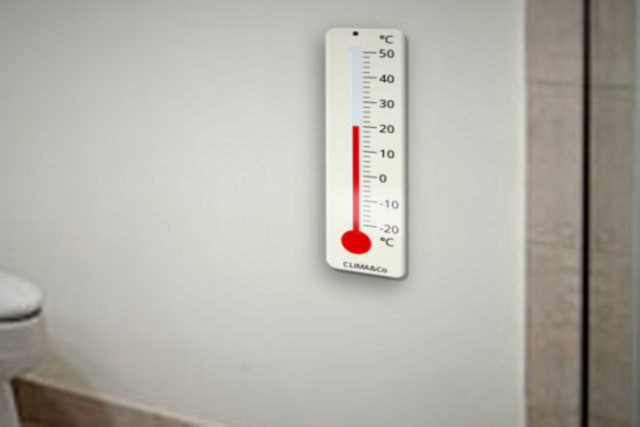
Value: 20 °C
